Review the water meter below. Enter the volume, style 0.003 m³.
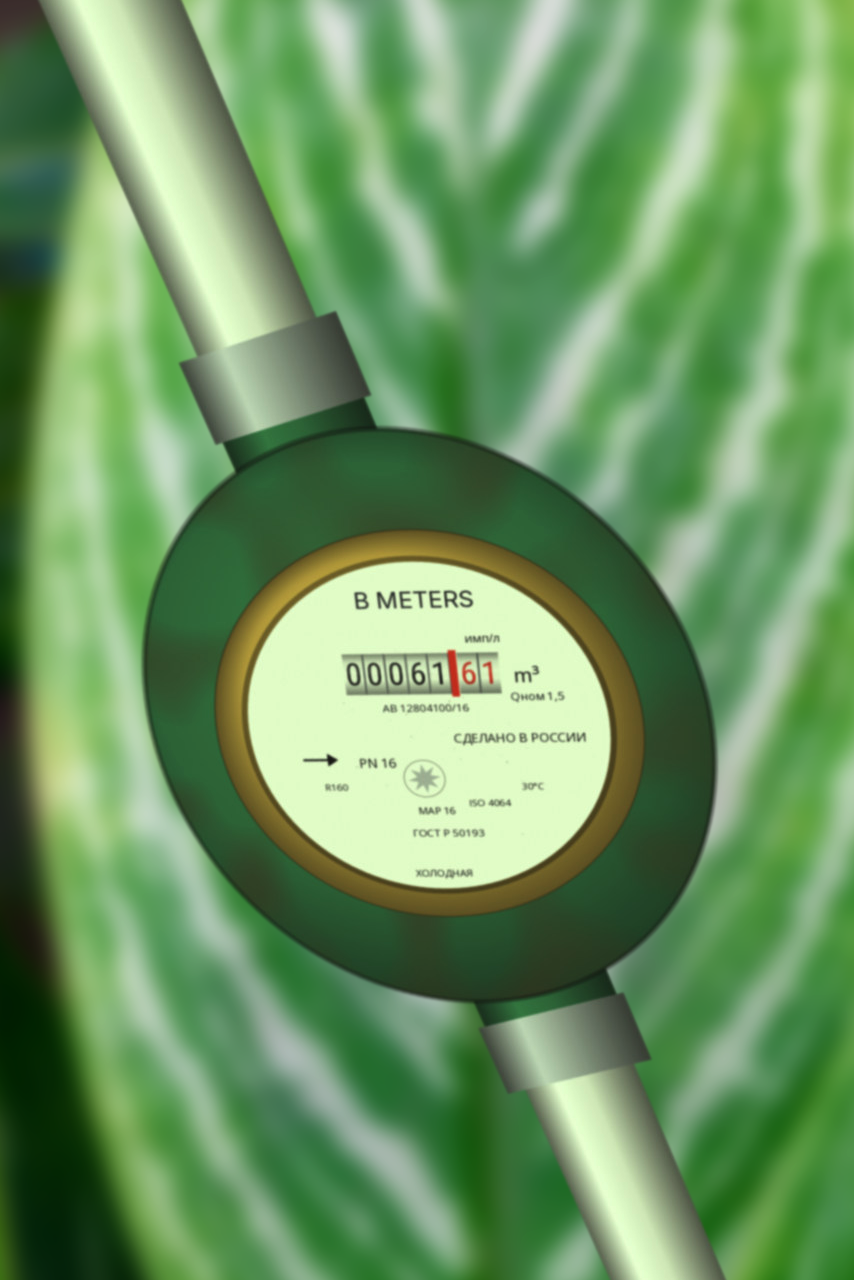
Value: 61.61 m³
